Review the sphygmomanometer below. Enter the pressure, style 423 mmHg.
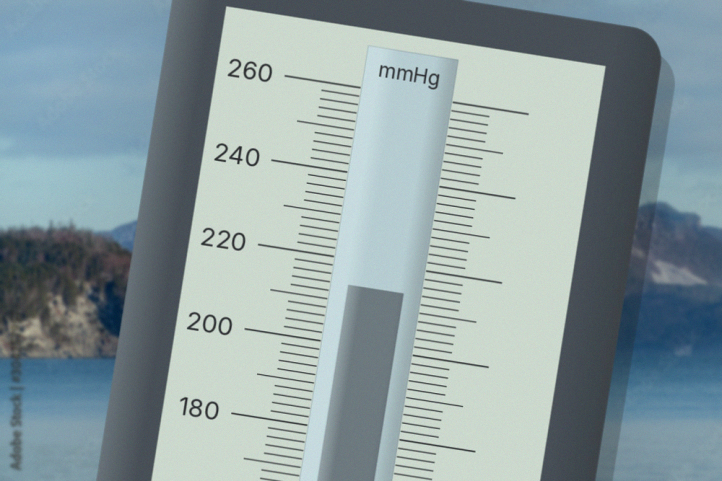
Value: 214 mmHg
